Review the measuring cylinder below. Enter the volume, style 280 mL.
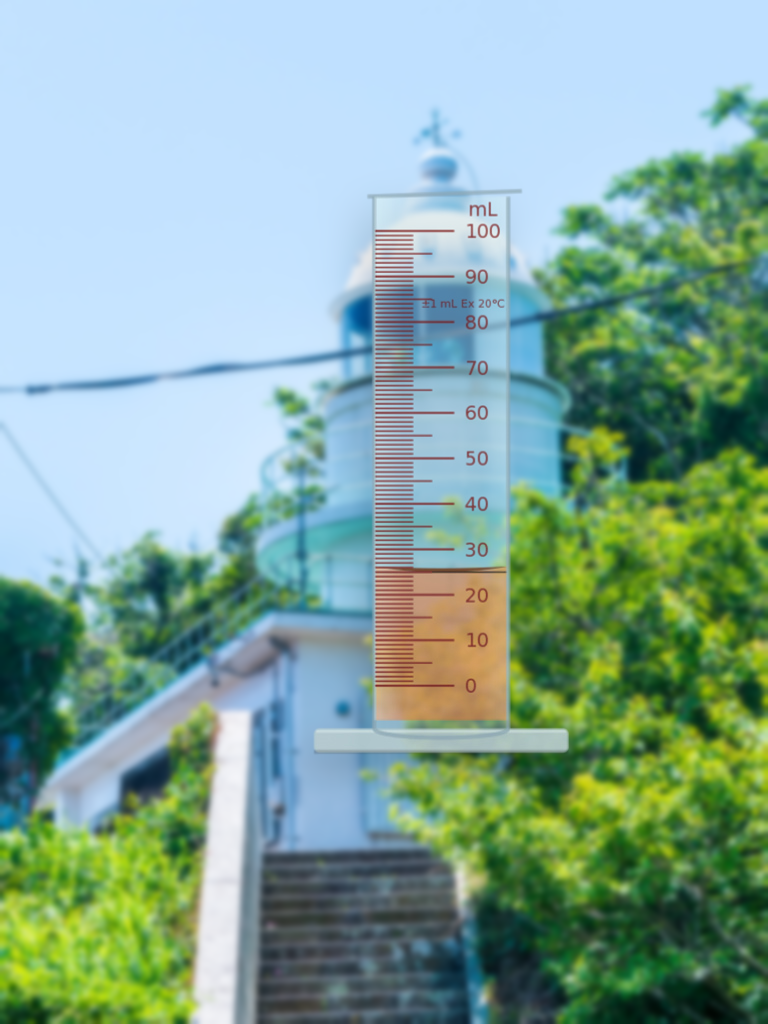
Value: 25 mL
